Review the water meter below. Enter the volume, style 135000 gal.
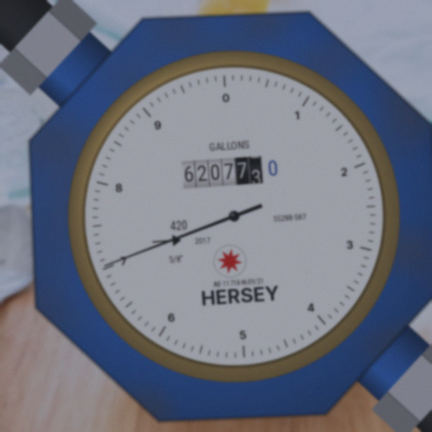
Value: 6207727.0 gal
